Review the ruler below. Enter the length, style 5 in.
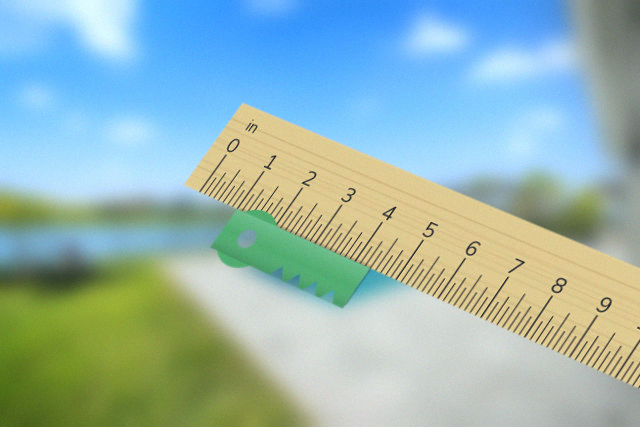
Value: 3.375 in
